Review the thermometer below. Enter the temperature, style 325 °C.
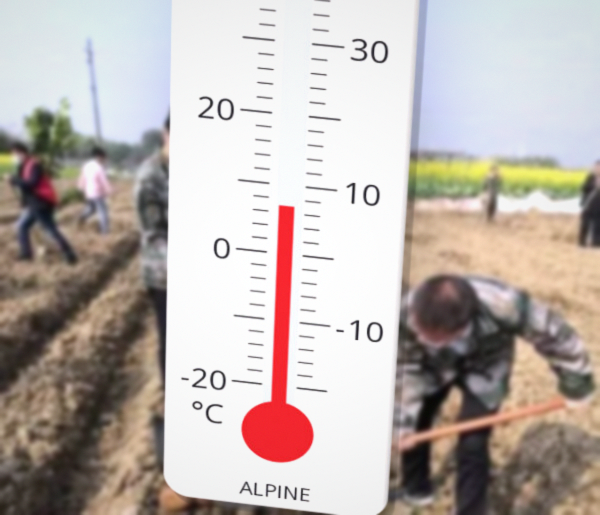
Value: 7 °C
